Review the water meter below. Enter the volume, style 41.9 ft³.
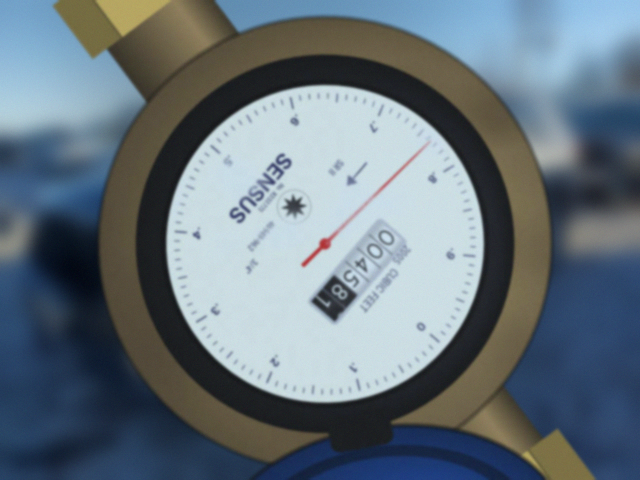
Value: 4580.76 ft³
